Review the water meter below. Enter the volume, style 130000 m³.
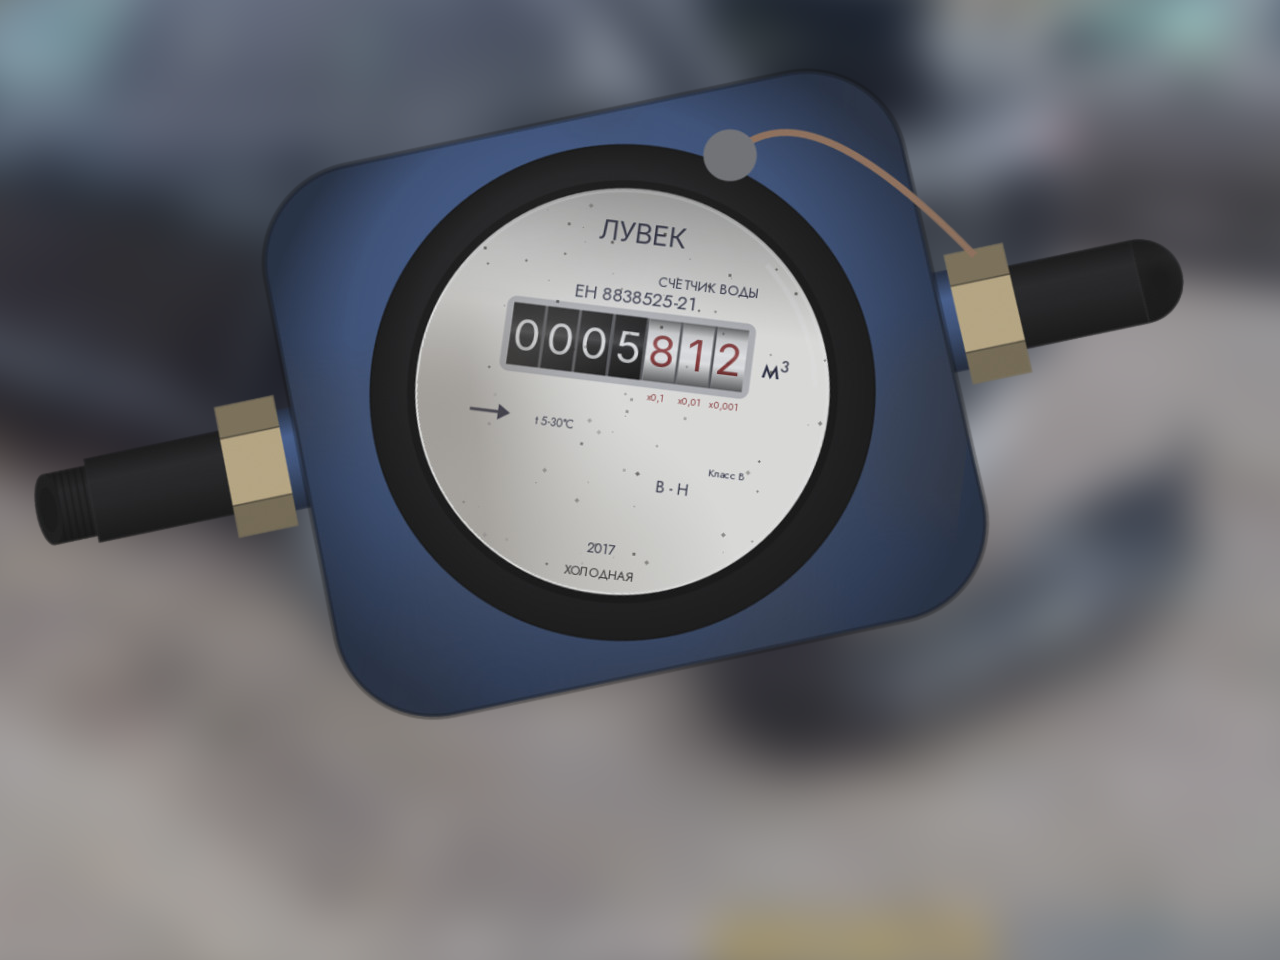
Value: 5.812 m³
